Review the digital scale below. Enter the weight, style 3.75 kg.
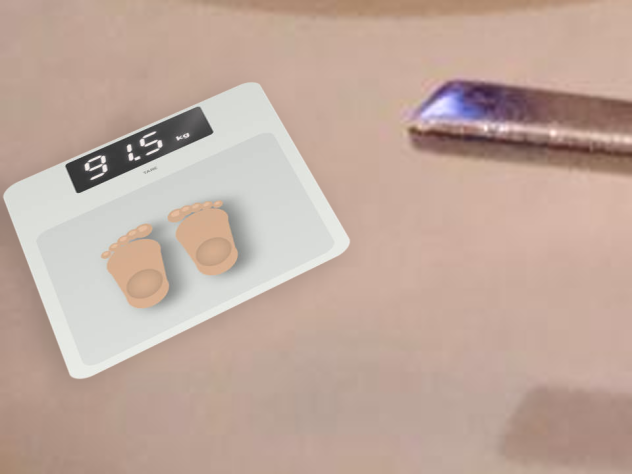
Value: 91.5 kg
